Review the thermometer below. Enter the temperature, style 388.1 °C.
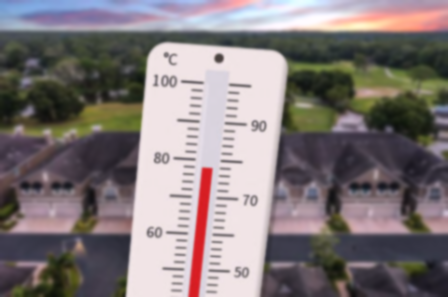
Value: 78 °C
